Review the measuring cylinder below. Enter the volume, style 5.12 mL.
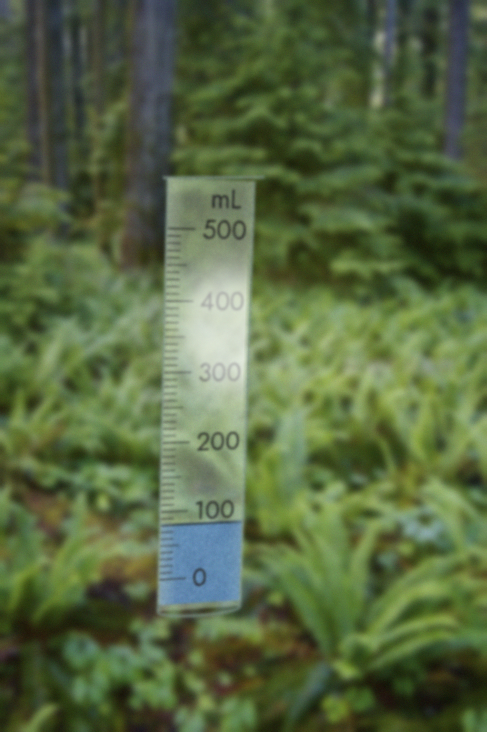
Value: 80 mL
